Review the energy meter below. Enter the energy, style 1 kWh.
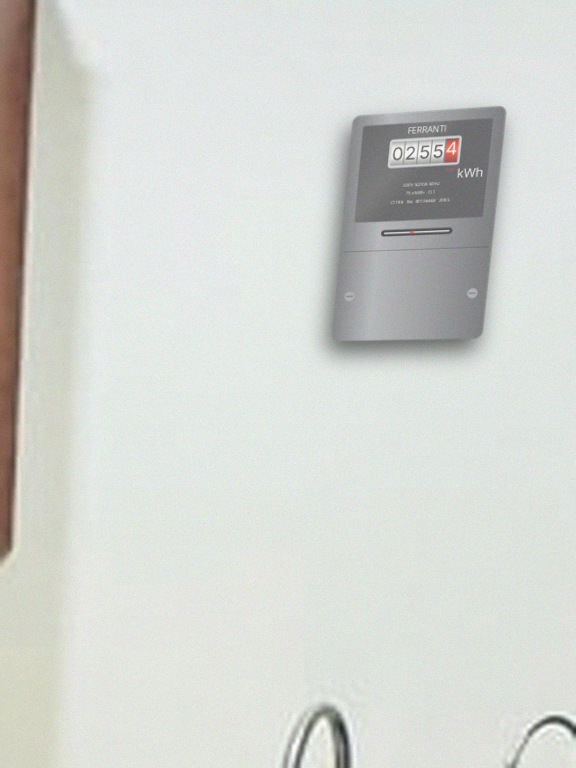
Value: 255.4 kWh
